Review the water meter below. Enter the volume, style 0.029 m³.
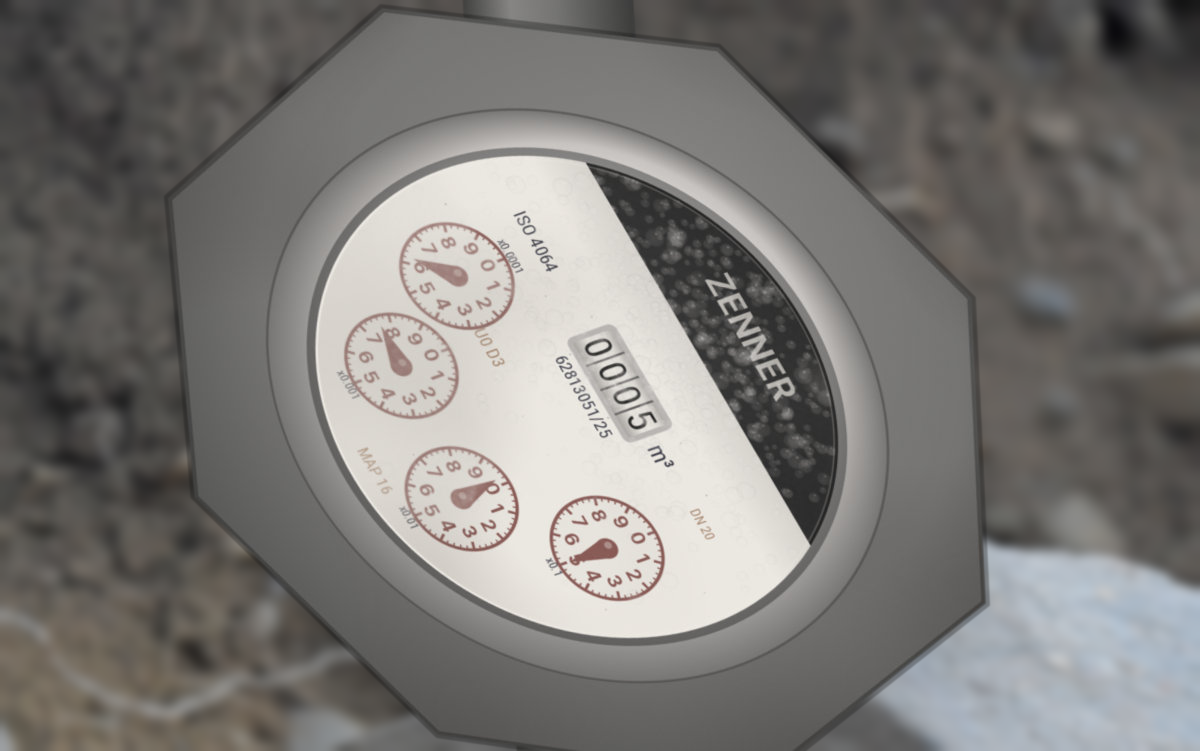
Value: 5.4976 m³
